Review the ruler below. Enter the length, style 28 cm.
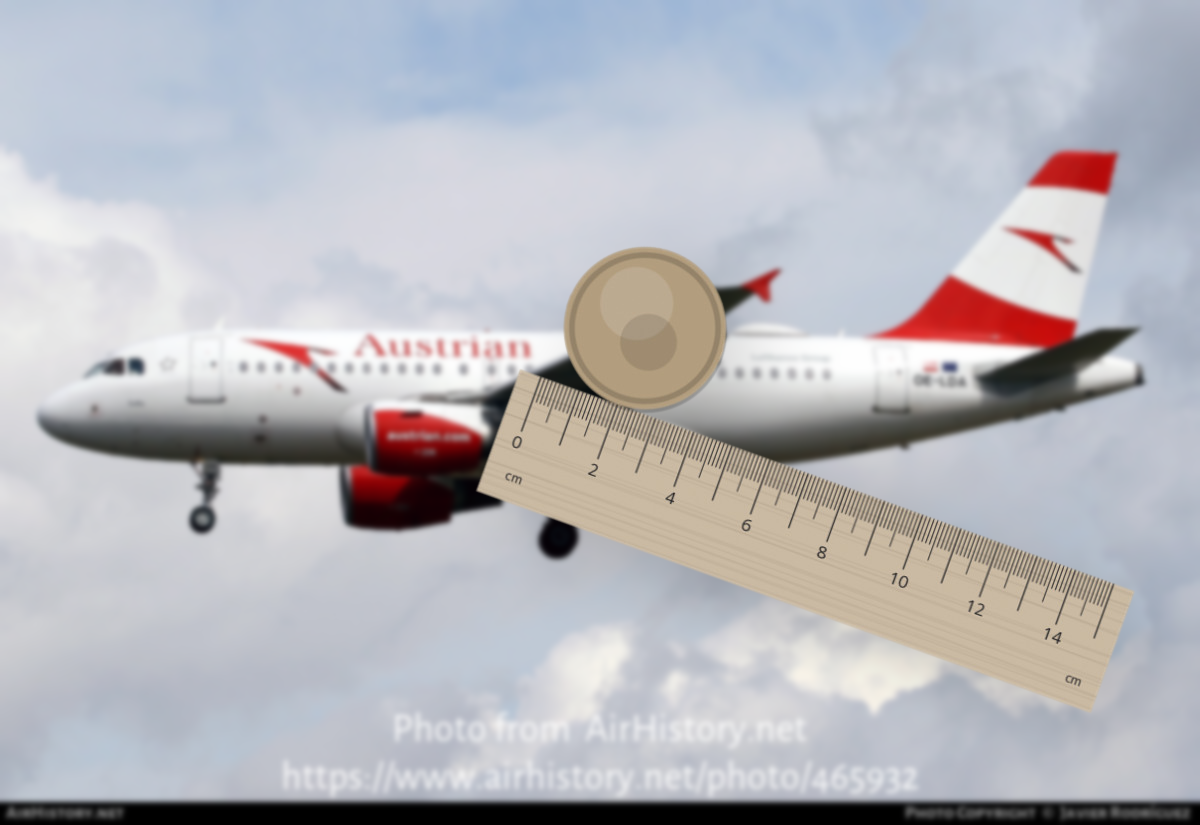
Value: 4 cm
